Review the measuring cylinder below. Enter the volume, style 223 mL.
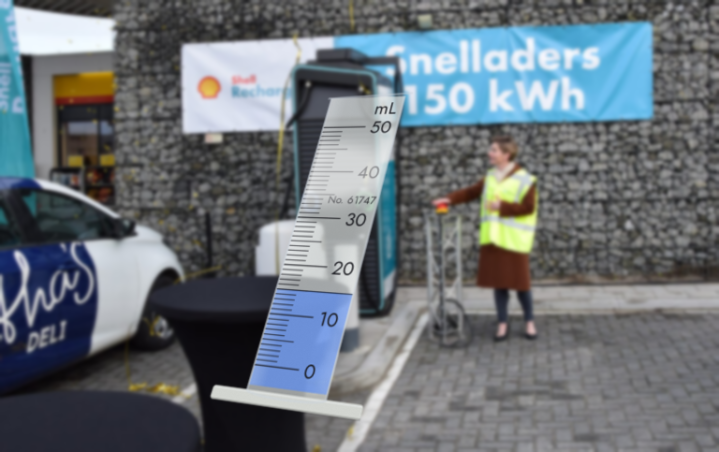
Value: 15 mL
